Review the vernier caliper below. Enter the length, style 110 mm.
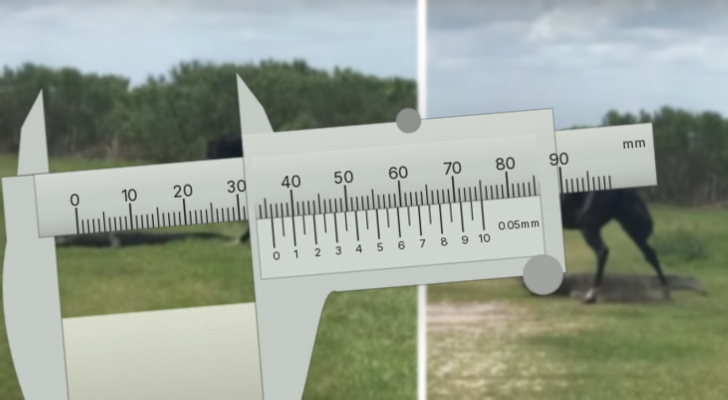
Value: 36.0 mm
